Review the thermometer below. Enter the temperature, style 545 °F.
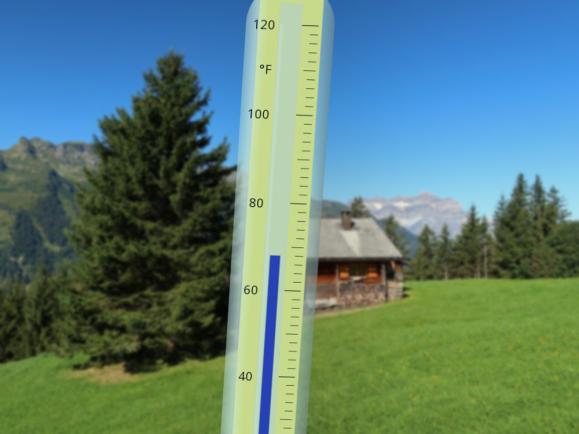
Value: 68 °F
